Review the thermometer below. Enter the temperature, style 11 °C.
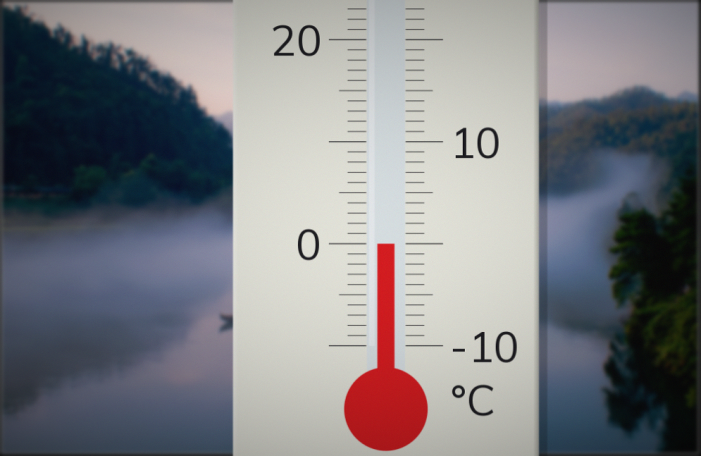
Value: 0 °C
